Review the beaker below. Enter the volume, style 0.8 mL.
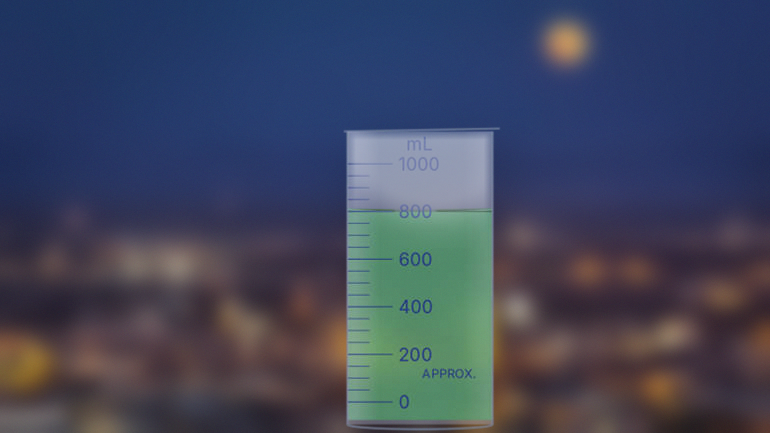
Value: 800 mL
